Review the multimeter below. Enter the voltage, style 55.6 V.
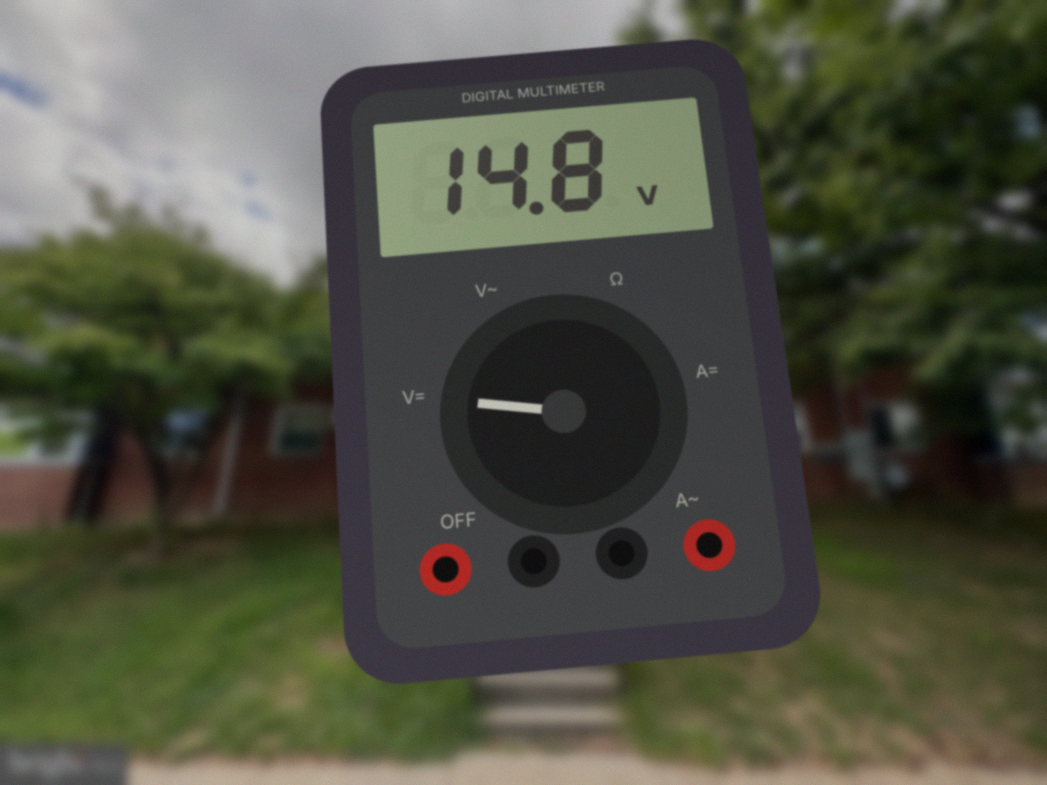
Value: 14.8 V
